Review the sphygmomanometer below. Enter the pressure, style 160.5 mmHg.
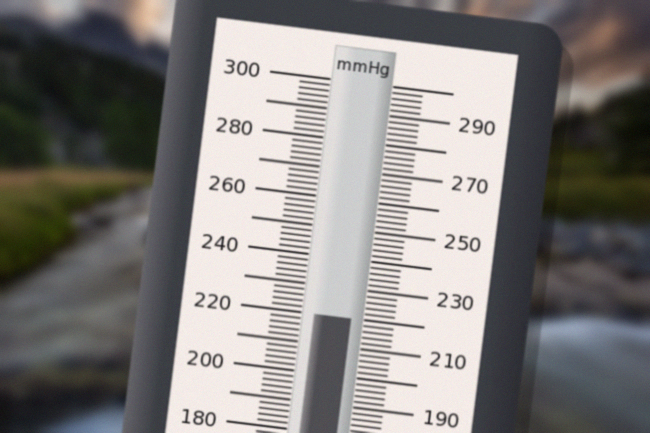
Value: 220 mmHg
